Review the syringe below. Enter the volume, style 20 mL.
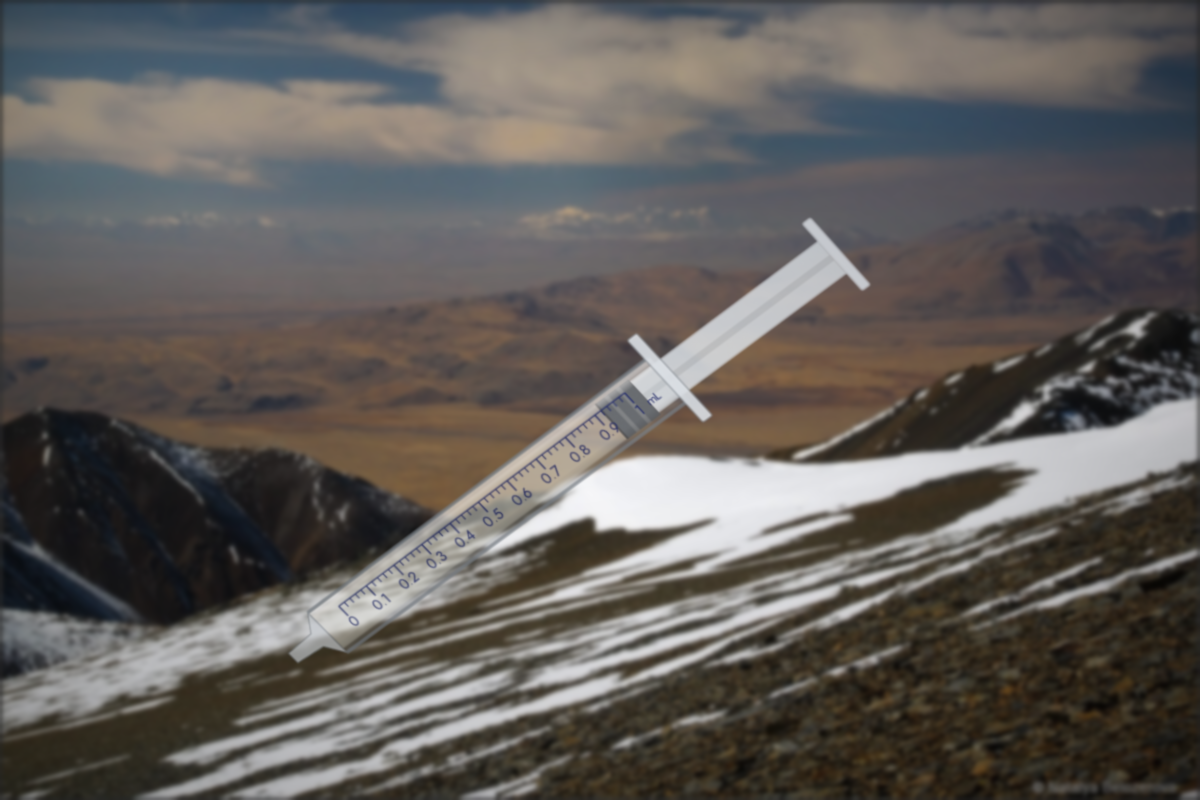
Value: 0.92 mL
